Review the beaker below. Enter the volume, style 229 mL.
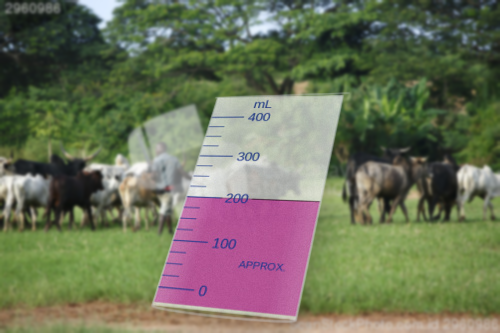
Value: 200 mL
